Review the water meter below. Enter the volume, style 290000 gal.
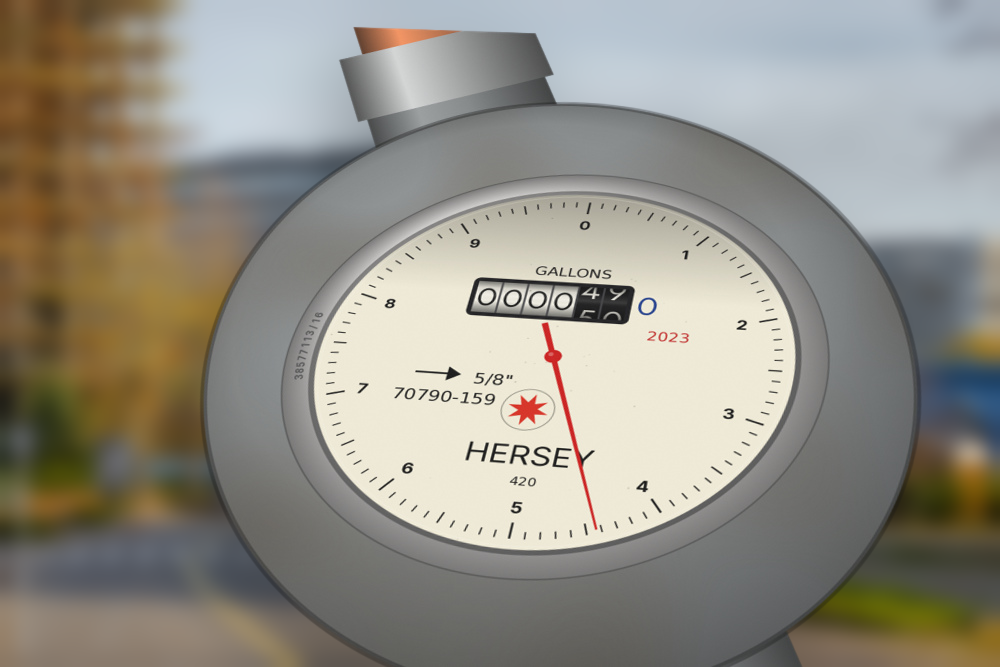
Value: 494.4 gal
